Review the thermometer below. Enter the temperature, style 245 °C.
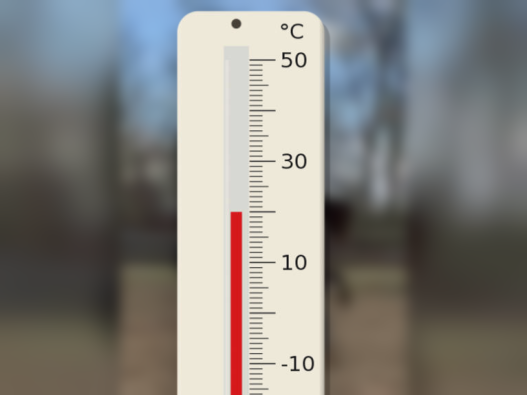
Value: 20 °C
